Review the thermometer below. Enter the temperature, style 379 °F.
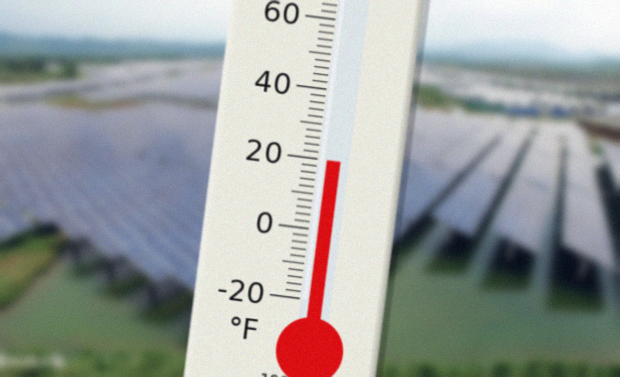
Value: 20 °F
